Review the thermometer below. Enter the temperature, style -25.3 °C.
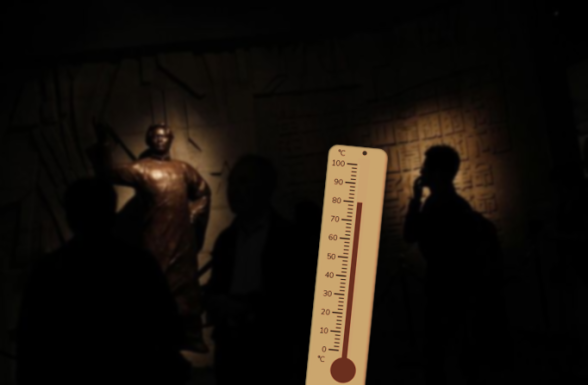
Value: 80 °C
